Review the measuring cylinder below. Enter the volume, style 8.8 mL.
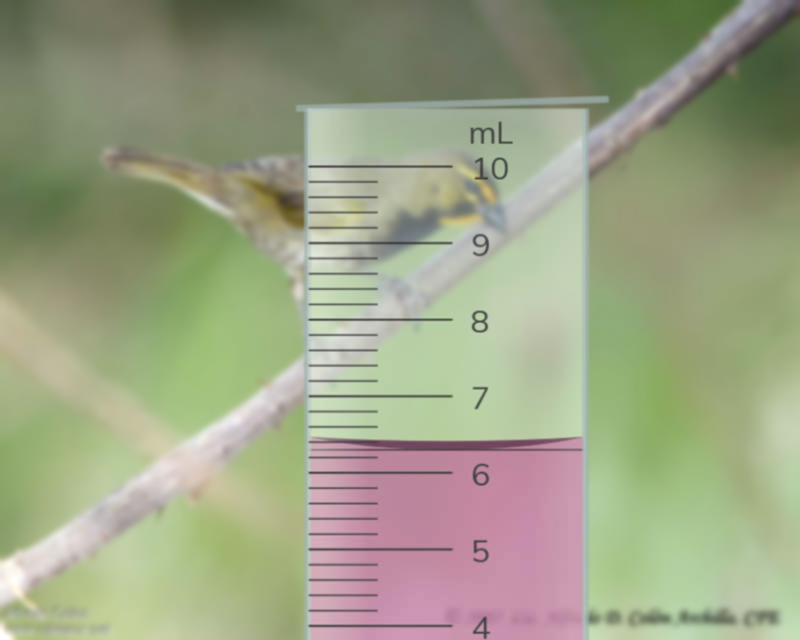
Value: 6.3 mL
